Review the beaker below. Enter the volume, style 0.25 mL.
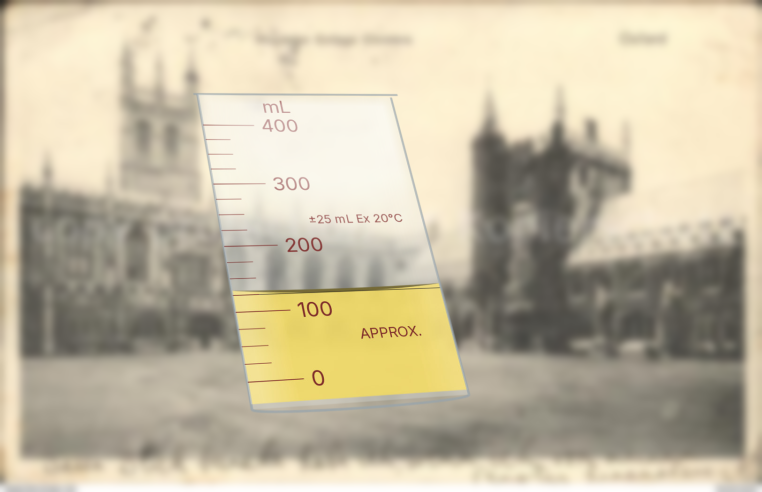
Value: 125 mL
